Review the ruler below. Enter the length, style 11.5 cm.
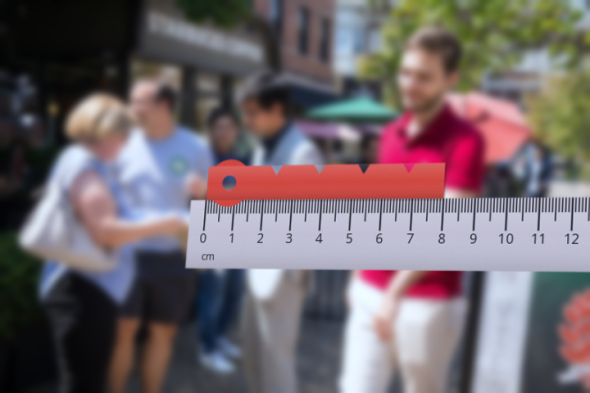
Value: 8 cm
